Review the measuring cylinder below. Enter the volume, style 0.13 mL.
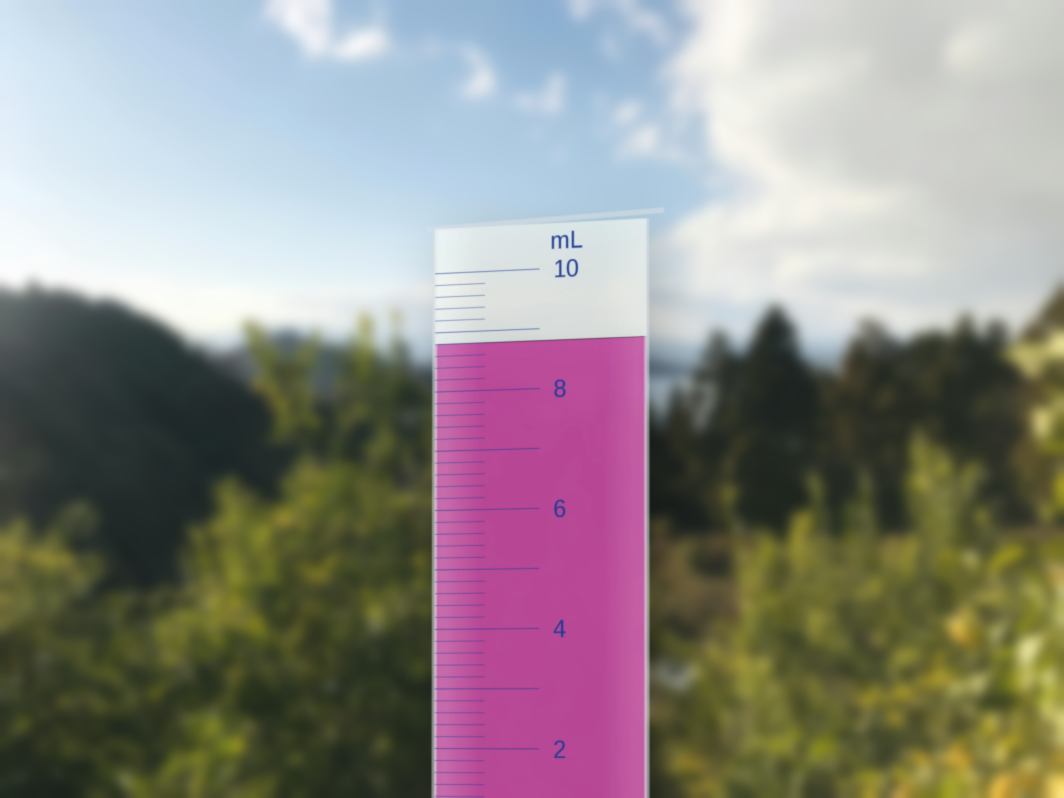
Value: 8.8 mL
